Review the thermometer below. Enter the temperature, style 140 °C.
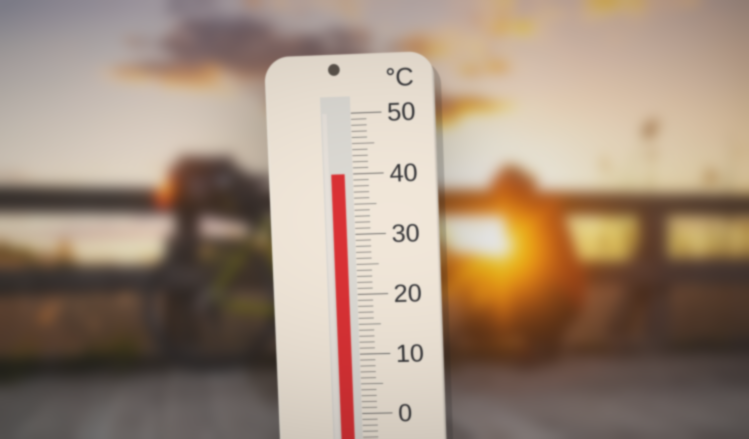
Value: 40 °C
